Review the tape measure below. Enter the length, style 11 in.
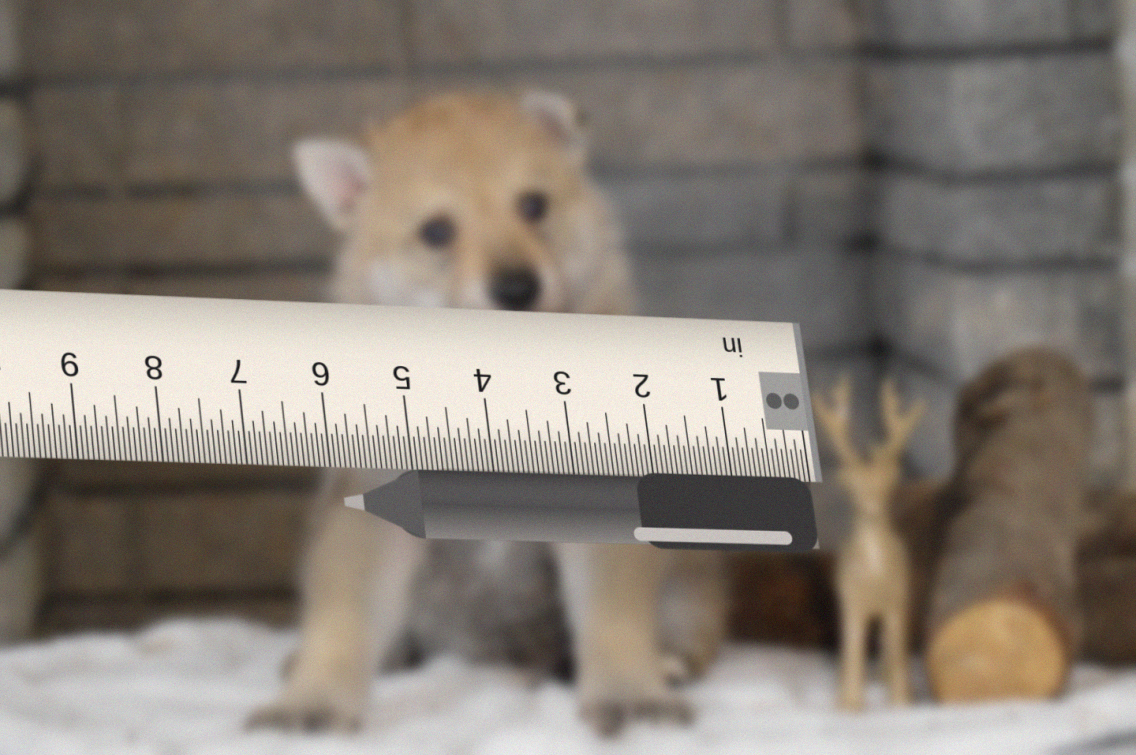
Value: 5.875 in
